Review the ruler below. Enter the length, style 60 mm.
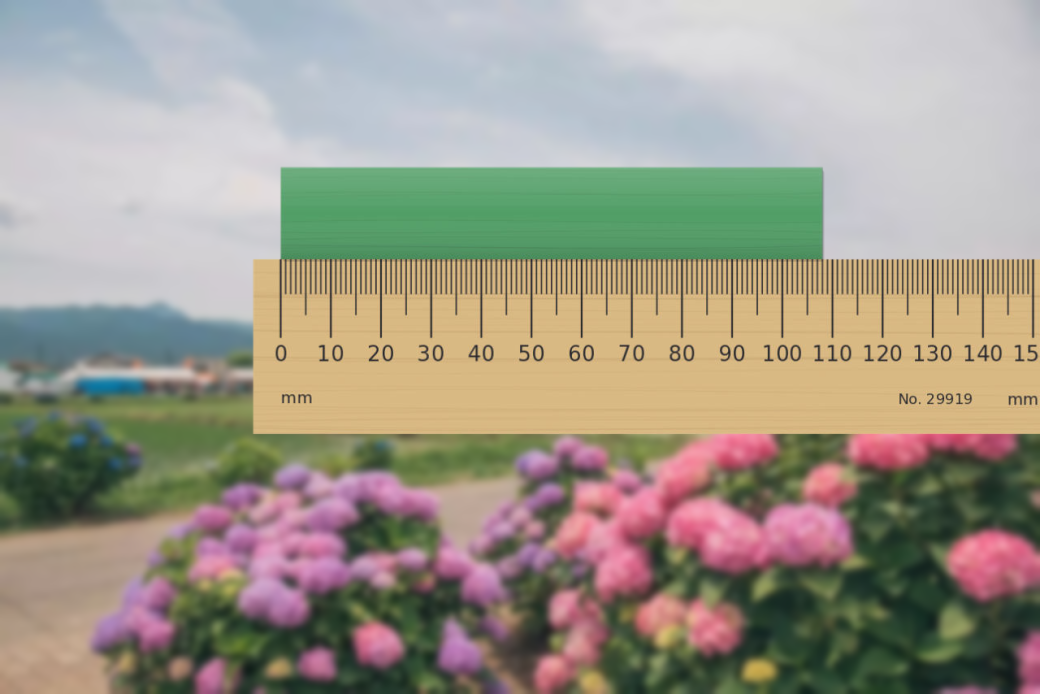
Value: 108 mm
